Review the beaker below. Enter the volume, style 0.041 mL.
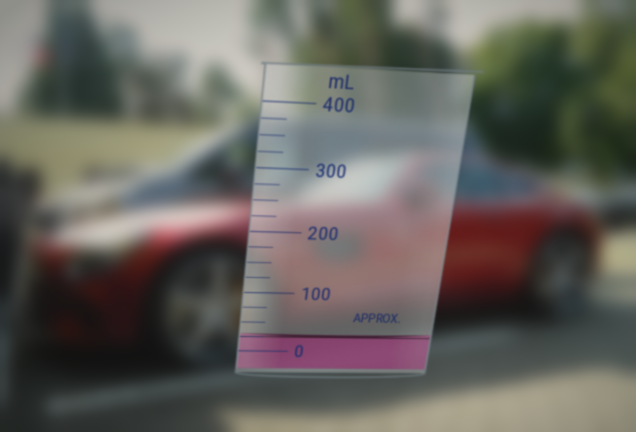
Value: 25 mL
